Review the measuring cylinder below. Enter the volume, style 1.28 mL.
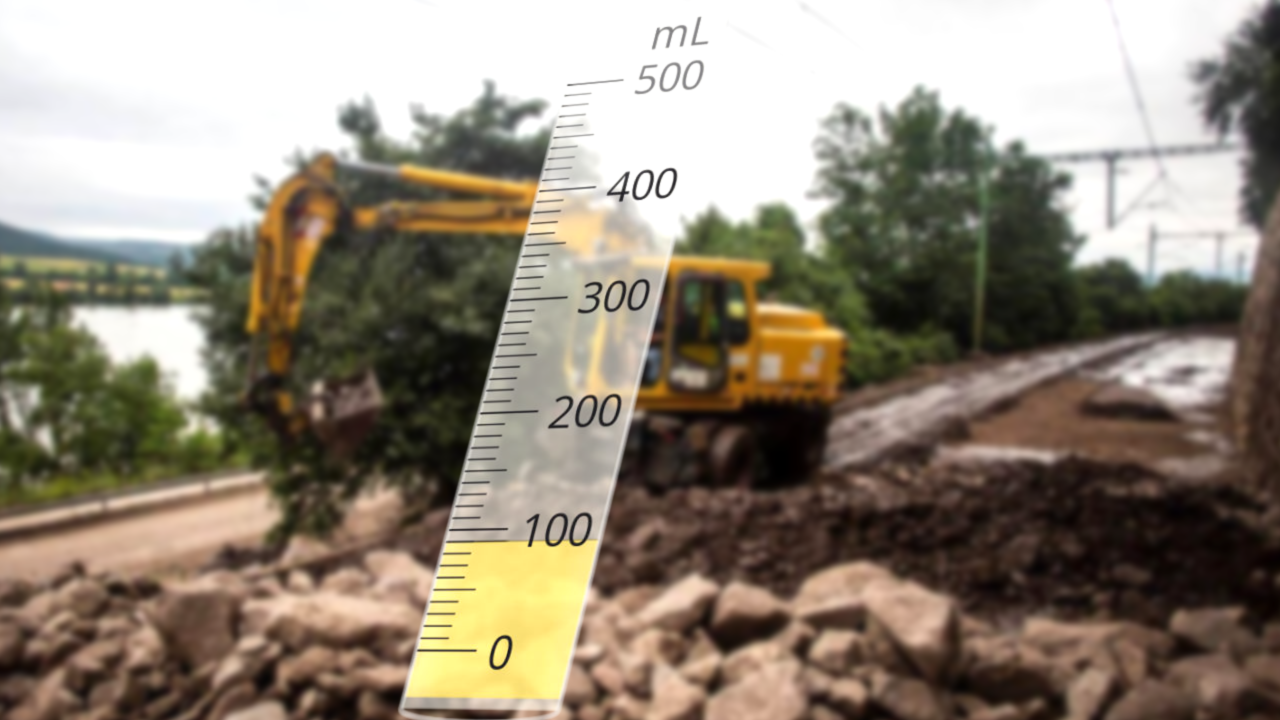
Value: 90 mL
